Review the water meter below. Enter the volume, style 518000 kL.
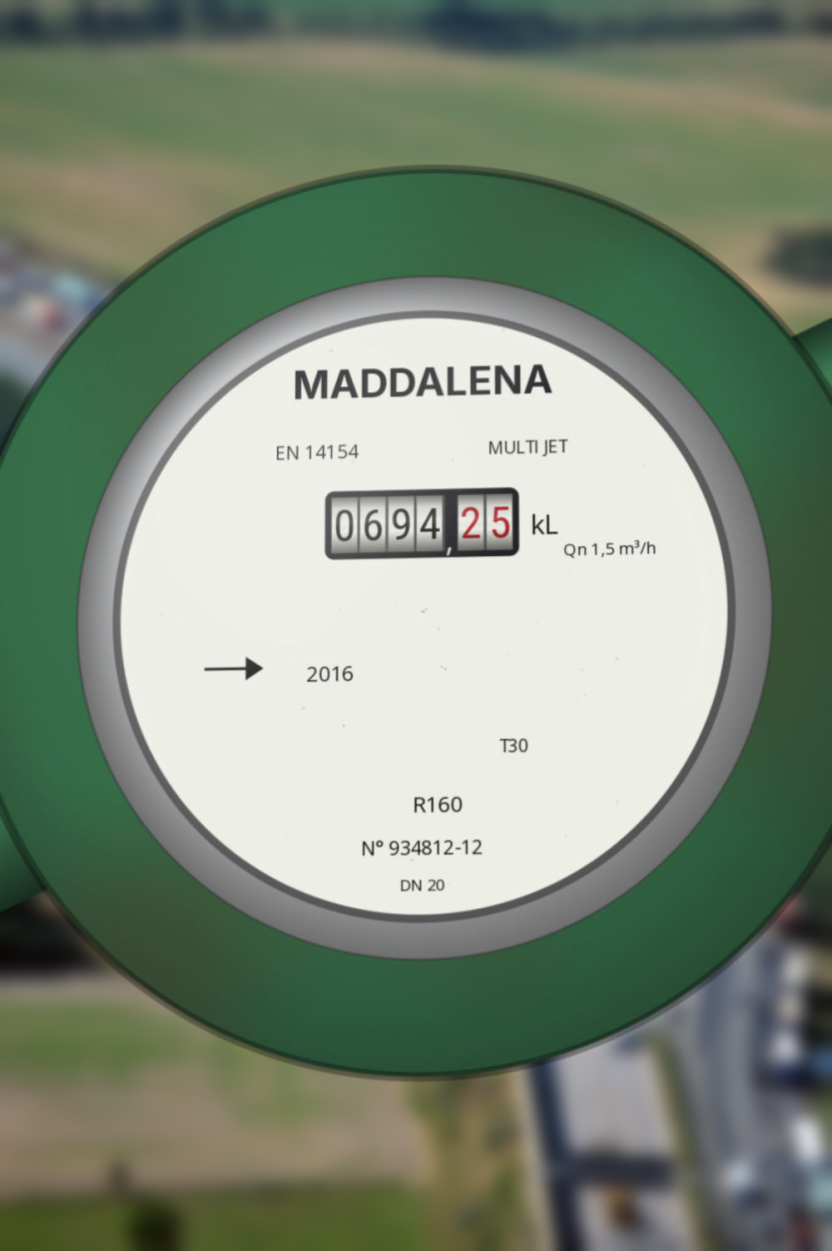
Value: 694.25 kL
